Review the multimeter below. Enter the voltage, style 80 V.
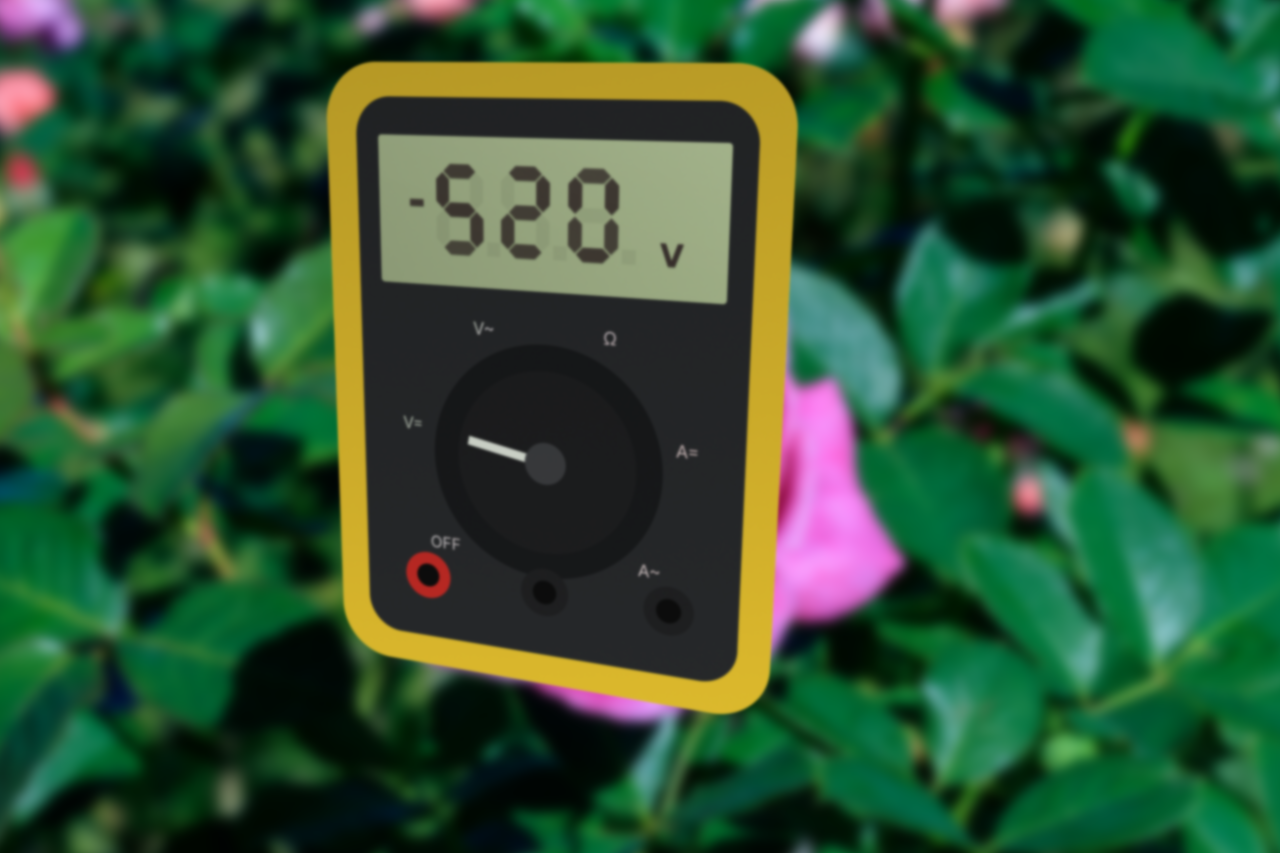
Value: -520 V
